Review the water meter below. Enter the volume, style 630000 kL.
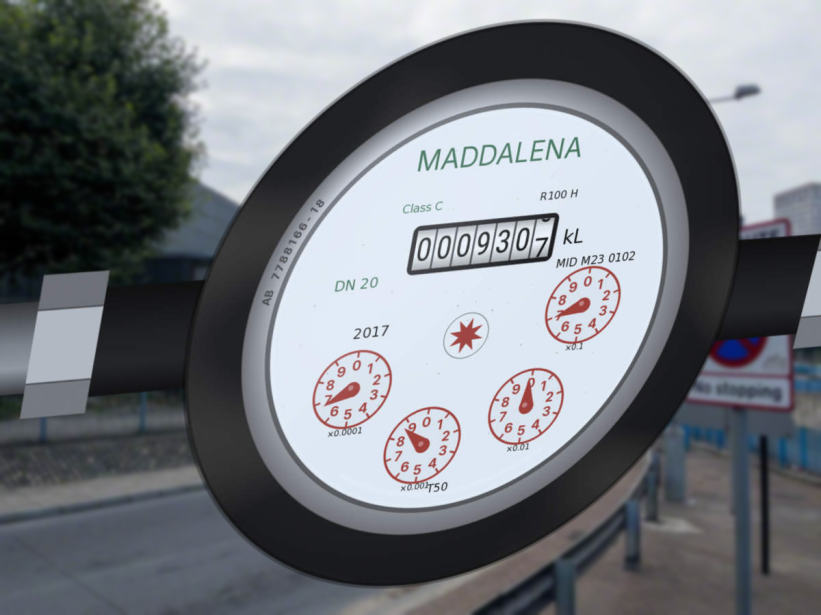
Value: 9306.6986 kL
